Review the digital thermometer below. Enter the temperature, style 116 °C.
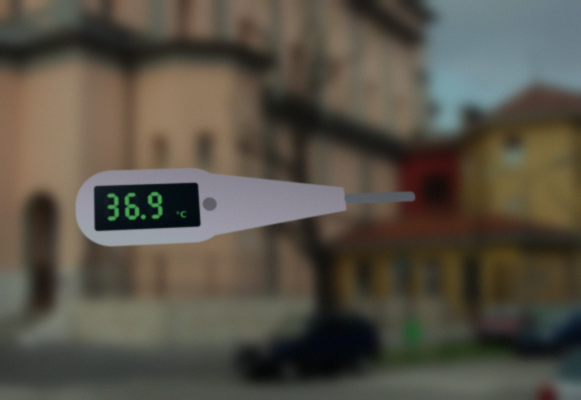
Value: 36.9 °C
